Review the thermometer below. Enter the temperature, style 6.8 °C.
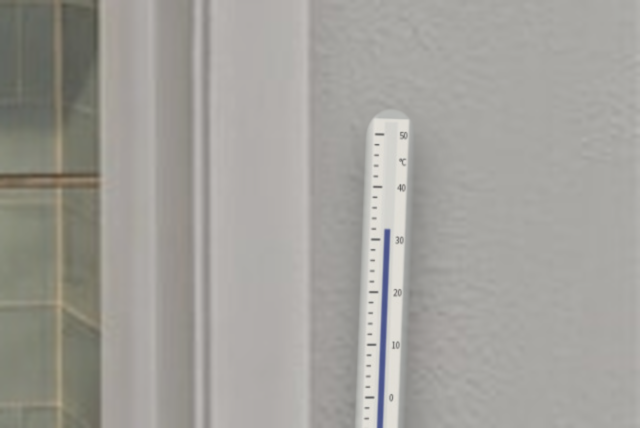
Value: 32 °C
